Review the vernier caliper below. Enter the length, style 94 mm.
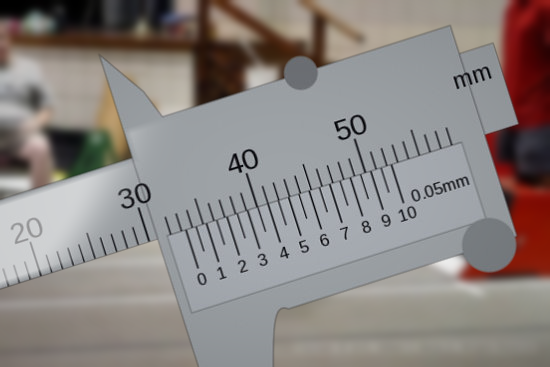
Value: 33.4 mm
